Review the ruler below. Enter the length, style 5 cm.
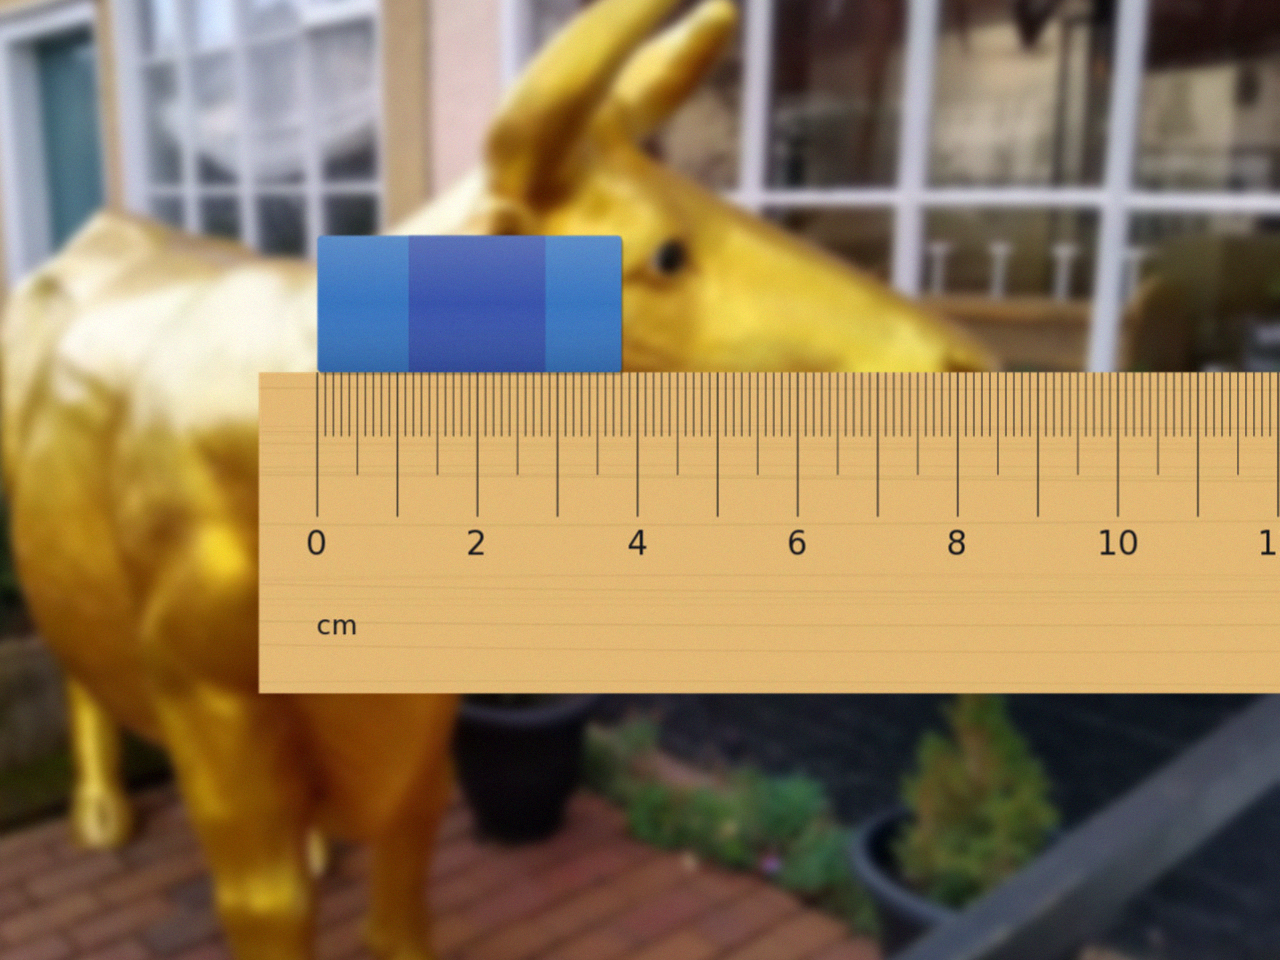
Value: 3.8 cm
